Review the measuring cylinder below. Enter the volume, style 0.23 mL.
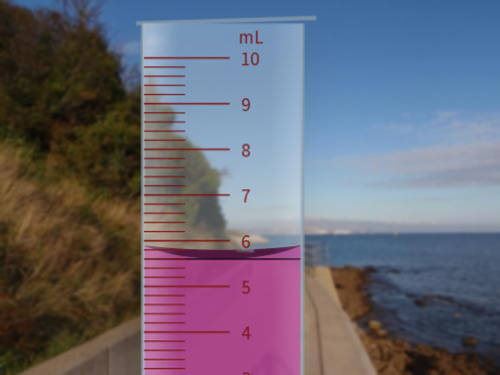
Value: 5.6 mL
